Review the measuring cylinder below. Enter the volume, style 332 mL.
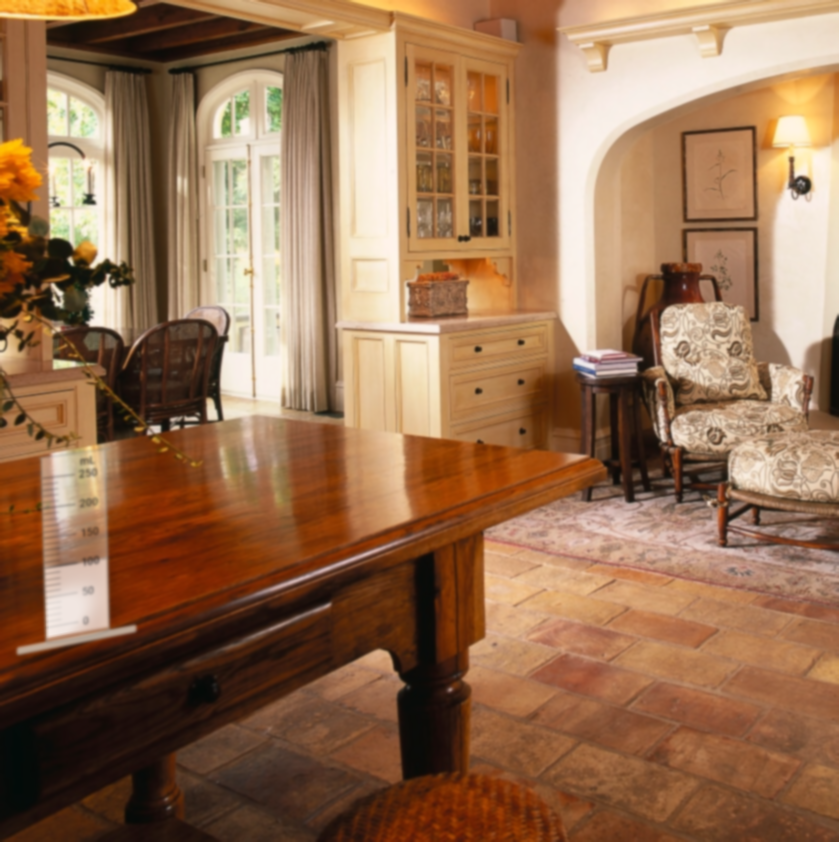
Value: 100 mL
